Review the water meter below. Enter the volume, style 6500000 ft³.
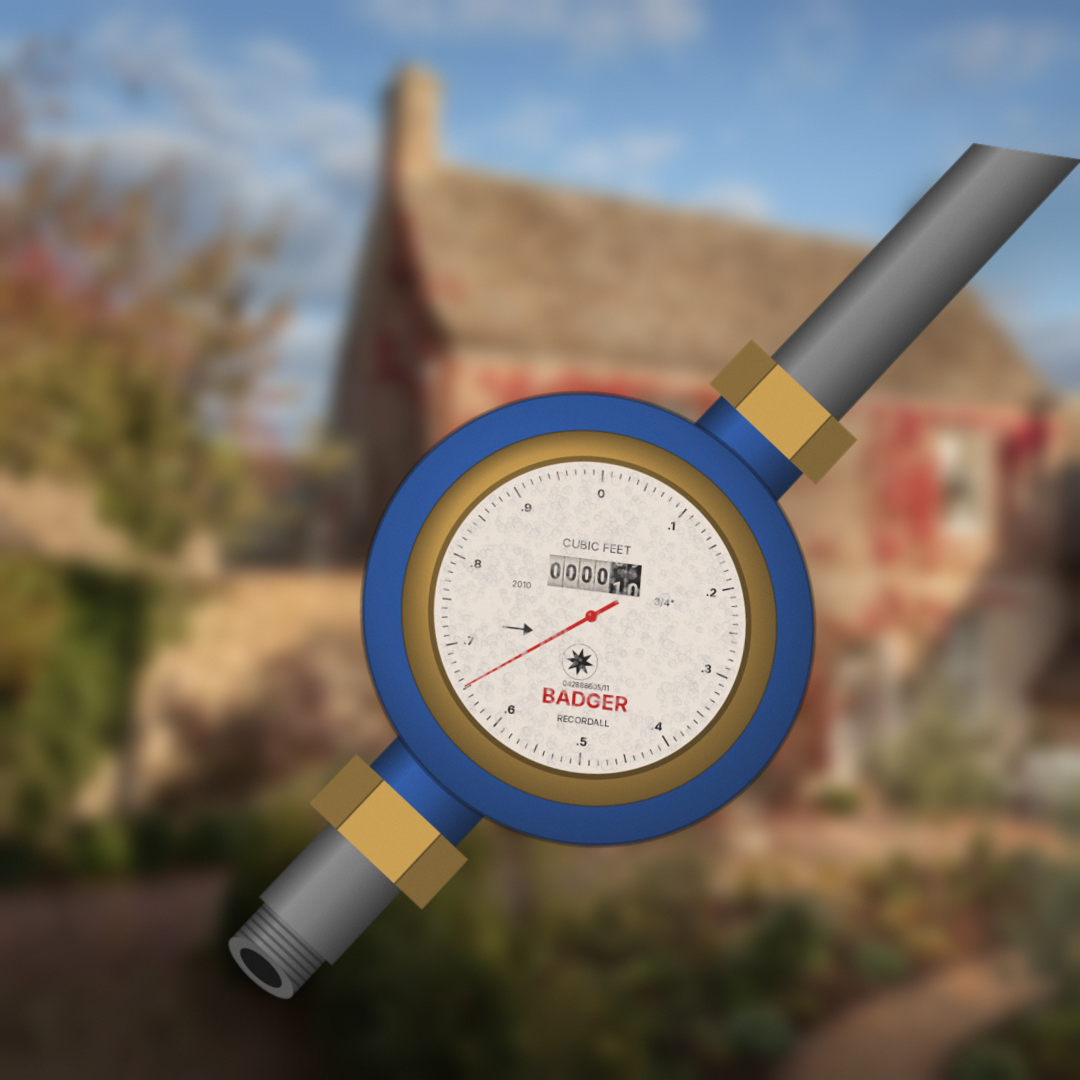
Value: 9.65 ft³
